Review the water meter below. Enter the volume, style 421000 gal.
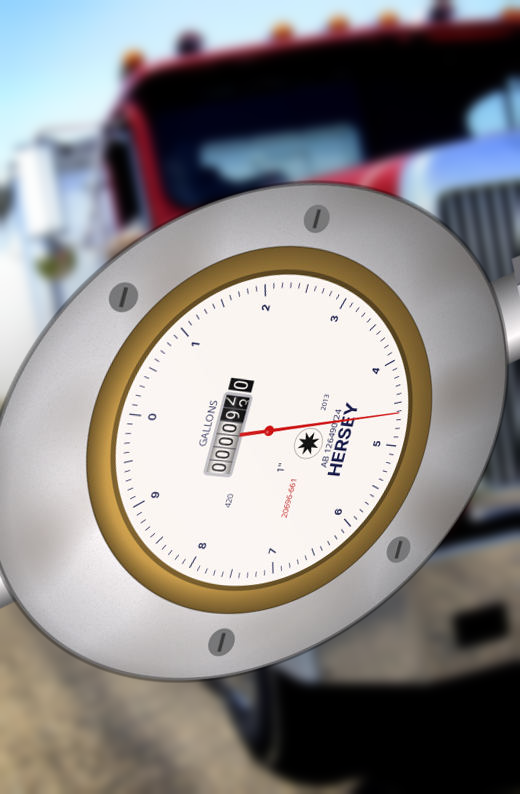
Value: 924.6 gal
